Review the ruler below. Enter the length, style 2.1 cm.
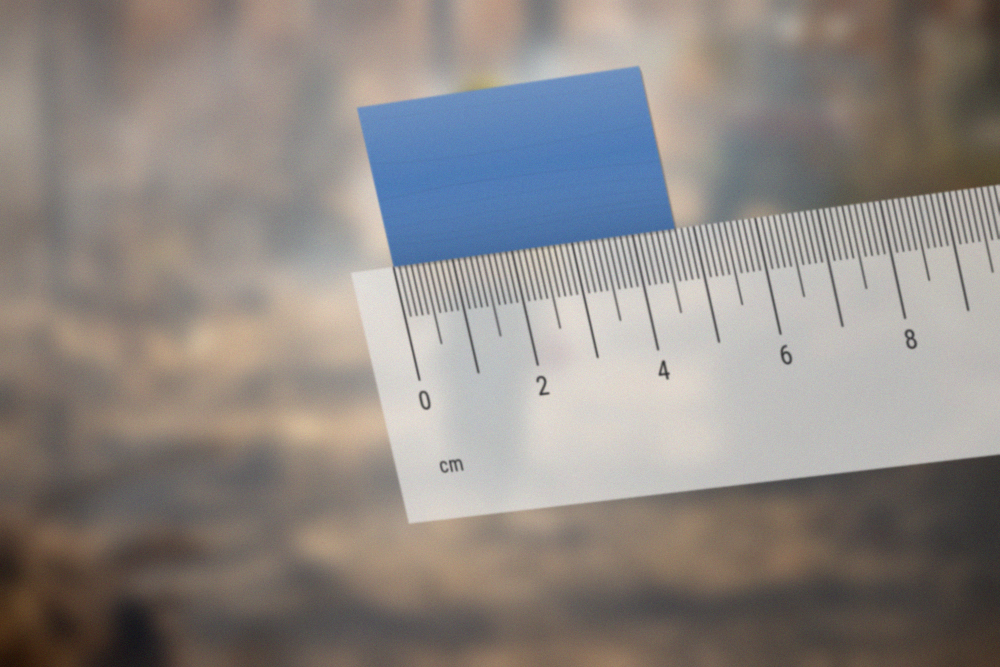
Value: 4.7 cm
